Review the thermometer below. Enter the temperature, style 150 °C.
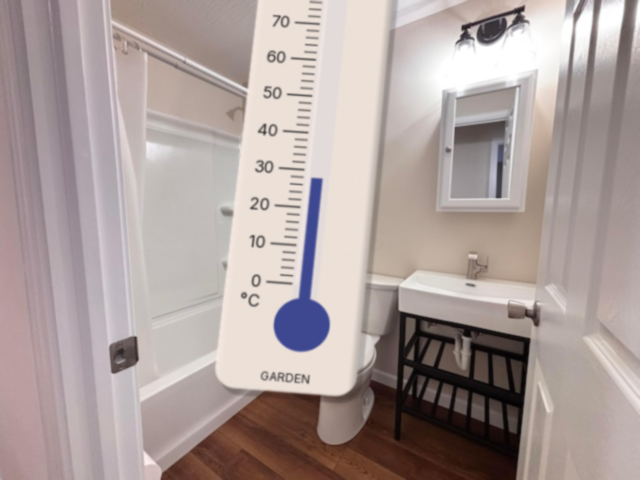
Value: 28 °C
